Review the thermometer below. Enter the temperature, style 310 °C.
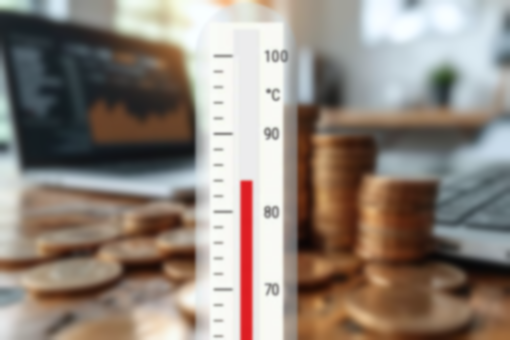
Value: 84 °C
